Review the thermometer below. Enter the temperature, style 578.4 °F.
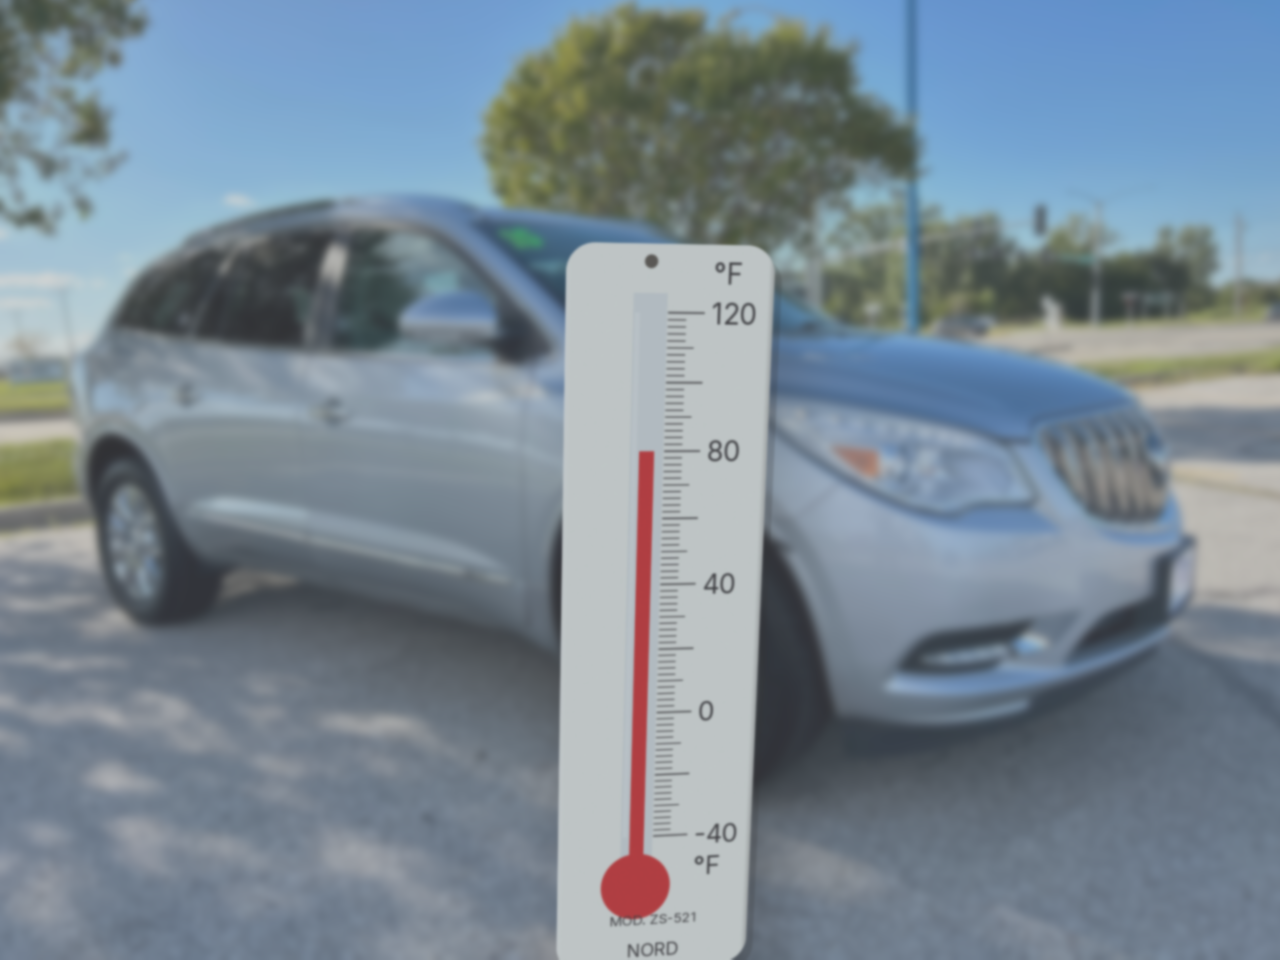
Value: 80 °F
